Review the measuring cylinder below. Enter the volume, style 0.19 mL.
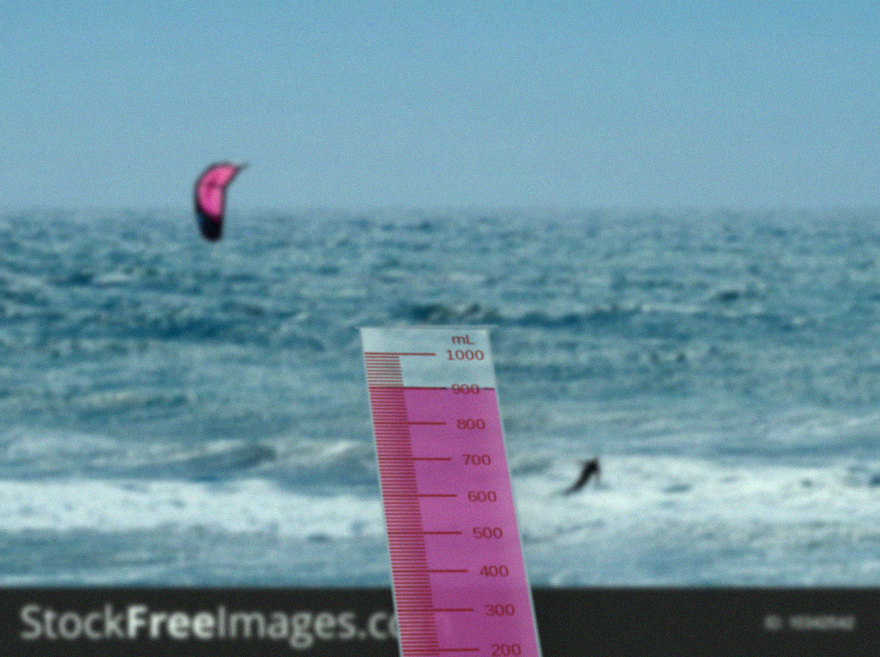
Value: 900 mL
